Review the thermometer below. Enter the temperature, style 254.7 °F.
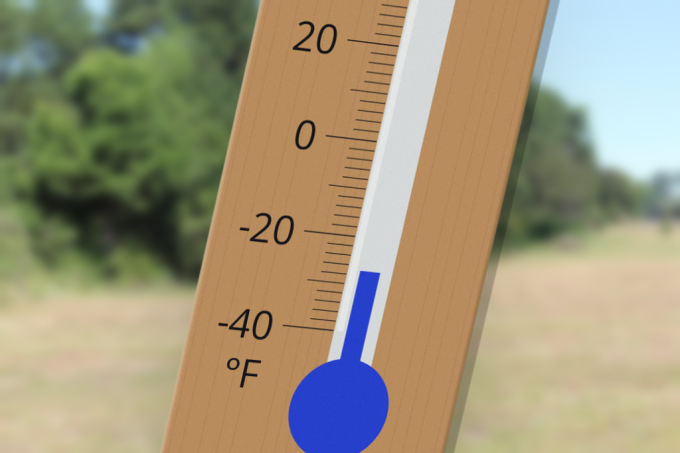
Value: -27 °F
